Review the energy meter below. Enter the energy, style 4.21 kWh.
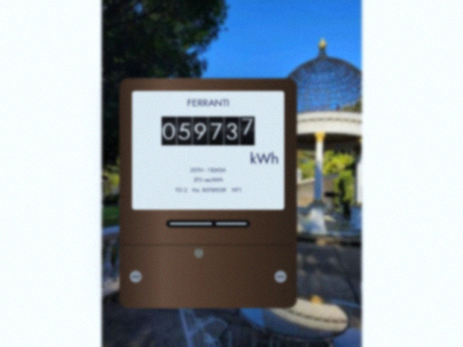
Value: 59737 kWh
